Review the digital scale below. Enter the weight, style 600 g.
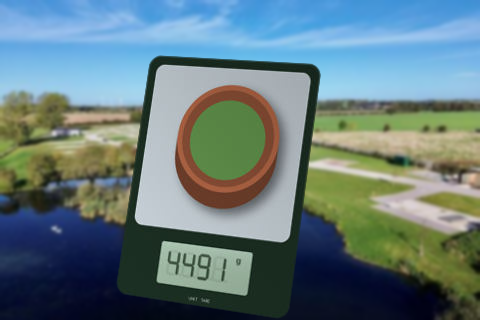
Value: 4491 g
